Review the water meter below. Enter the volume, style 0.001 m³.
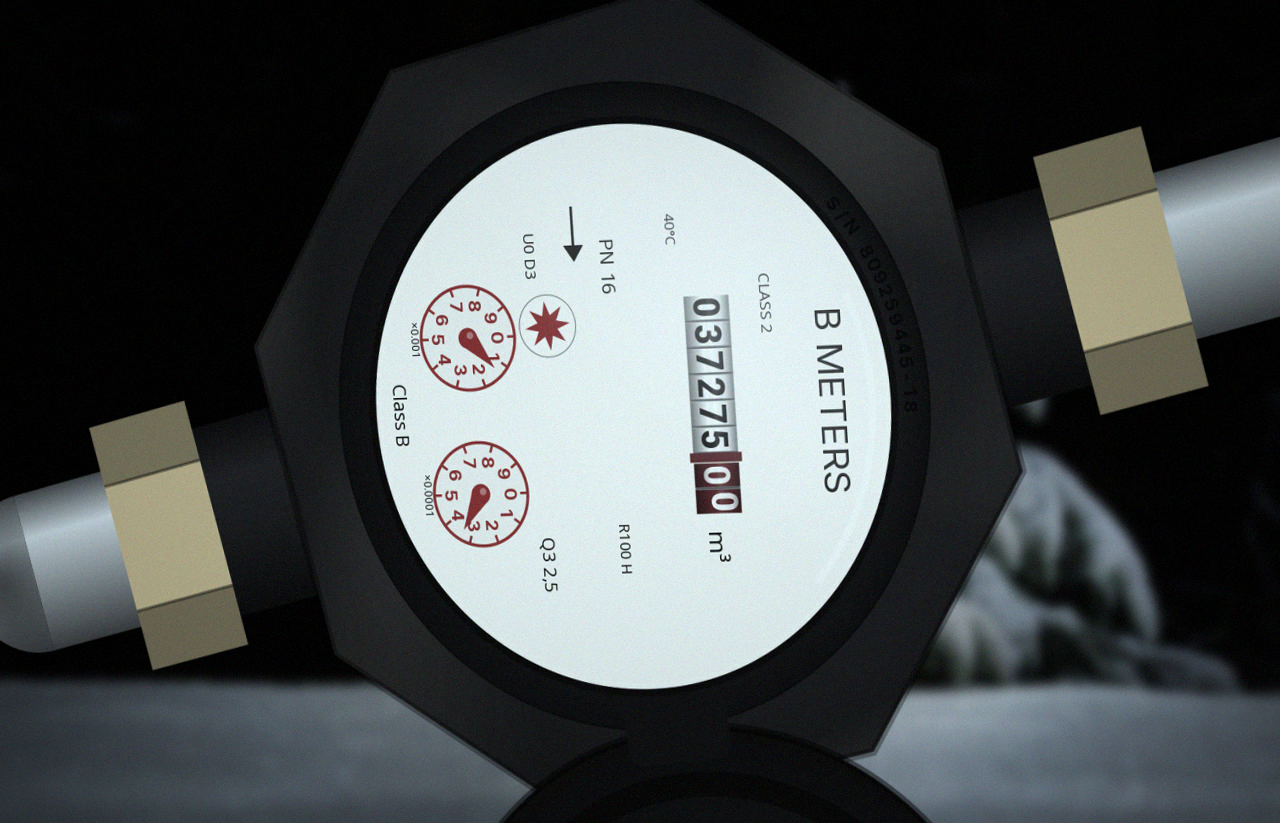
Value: 37275.0013 m³
